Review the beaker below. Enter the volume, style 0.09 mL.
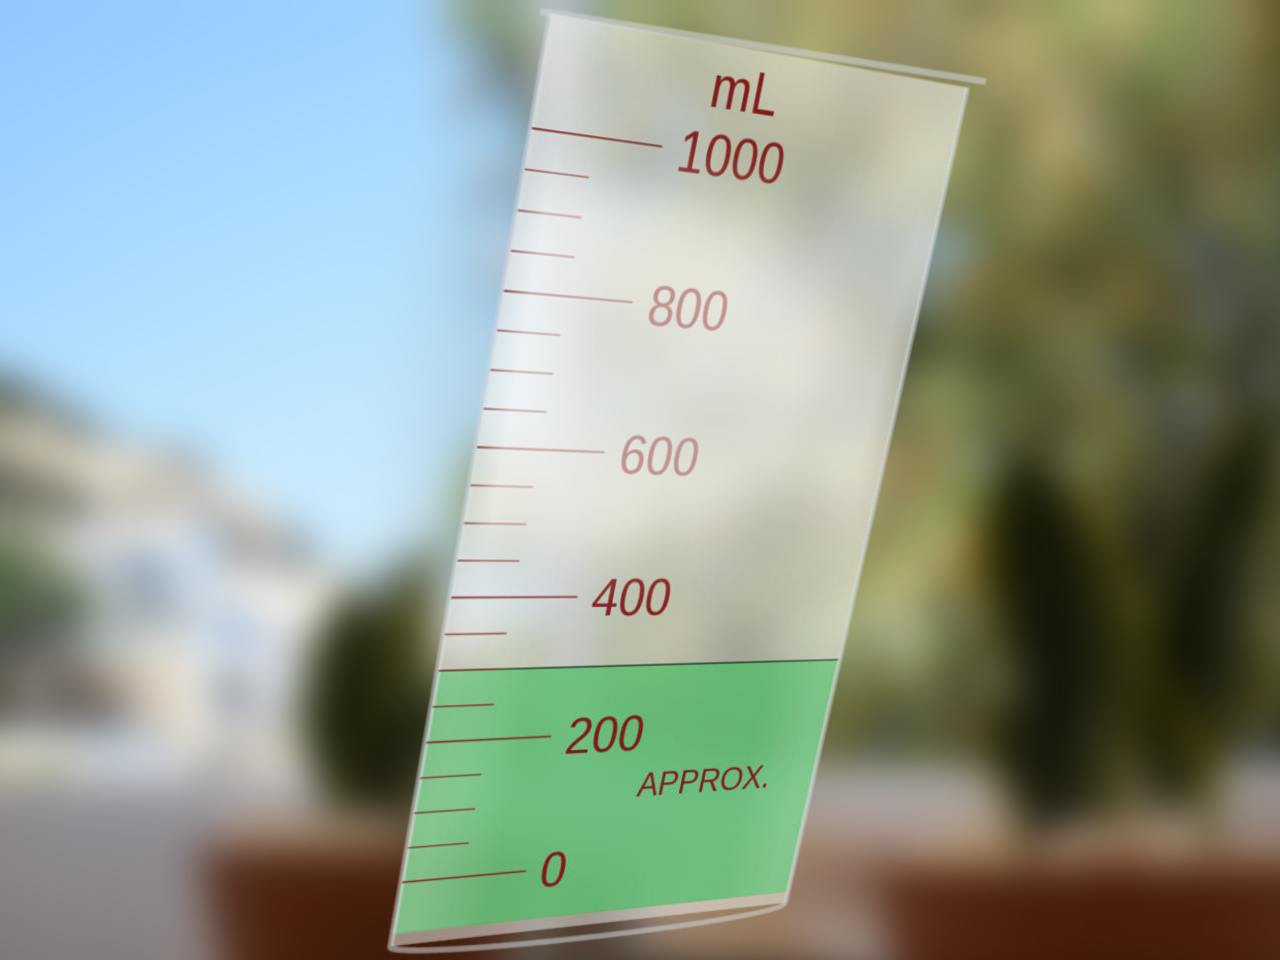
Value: 300 mL
